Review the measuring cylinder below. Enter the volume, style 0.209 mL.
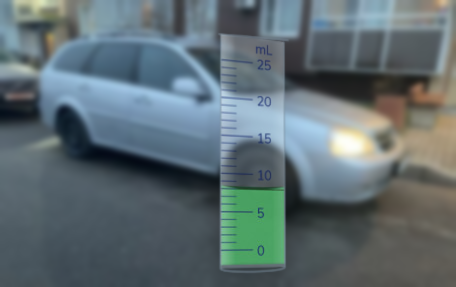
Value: 8 mL
